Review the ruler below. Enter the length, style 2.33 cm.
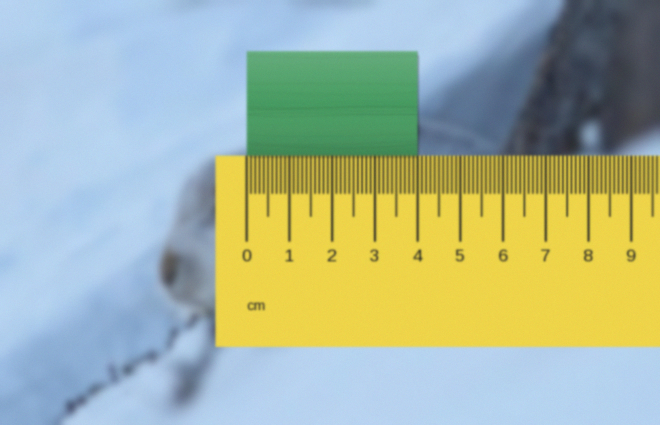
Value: 4 cm
